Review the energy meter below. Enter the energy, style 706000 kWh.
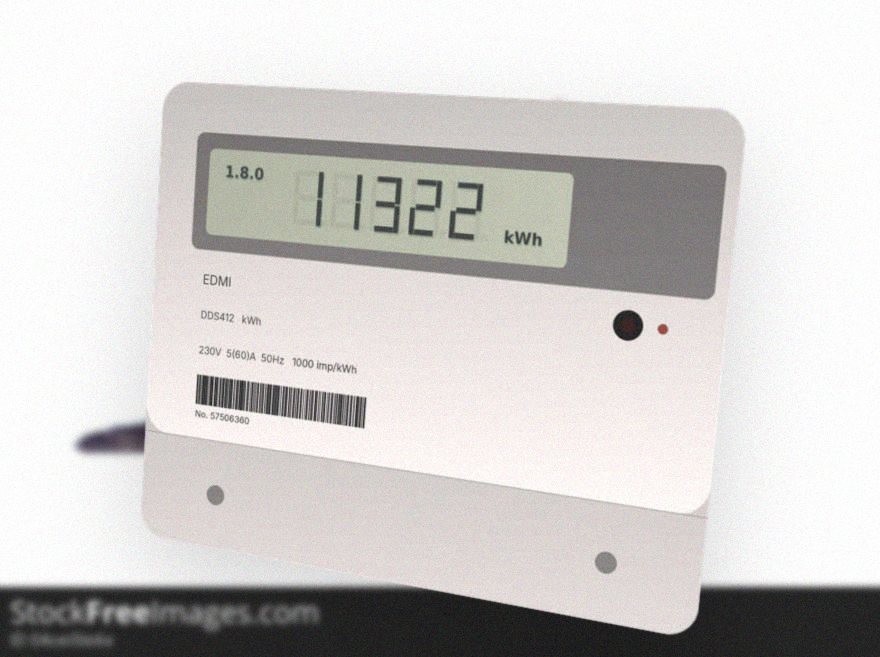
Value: 11322 kWh
